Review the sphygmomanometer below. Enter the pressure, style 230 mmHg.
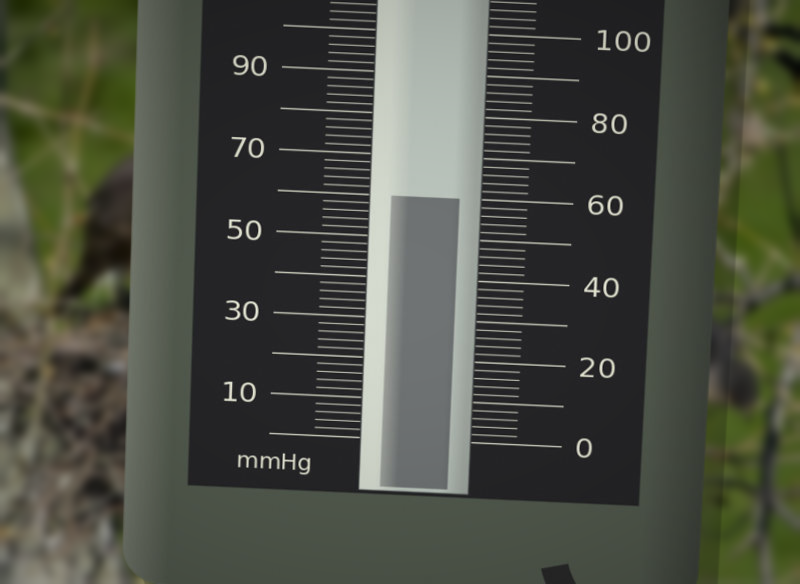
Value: 60 mmHg
